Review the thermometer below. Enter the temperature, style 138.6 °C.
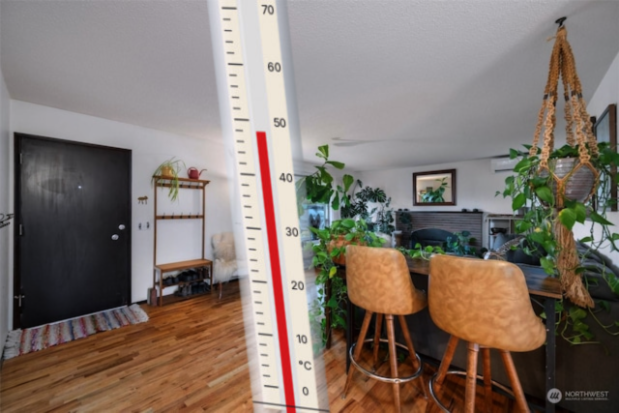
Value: 48 °C
